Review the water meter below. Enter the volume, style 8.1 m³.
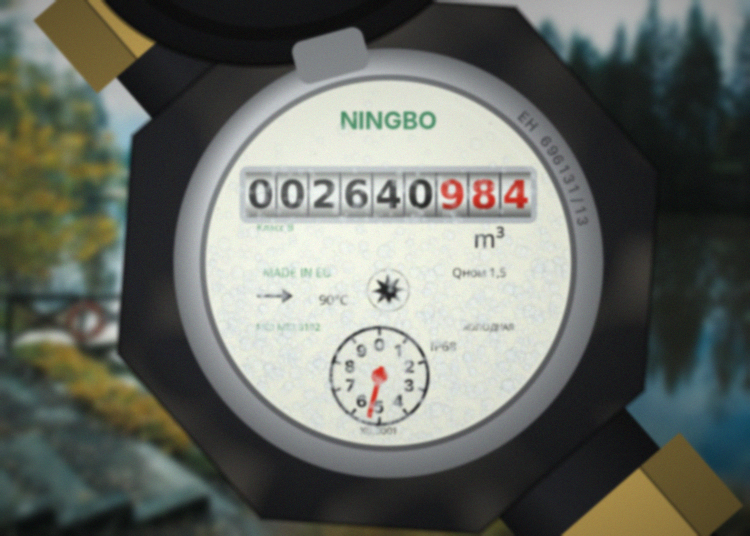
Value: 2640.9845 m³
